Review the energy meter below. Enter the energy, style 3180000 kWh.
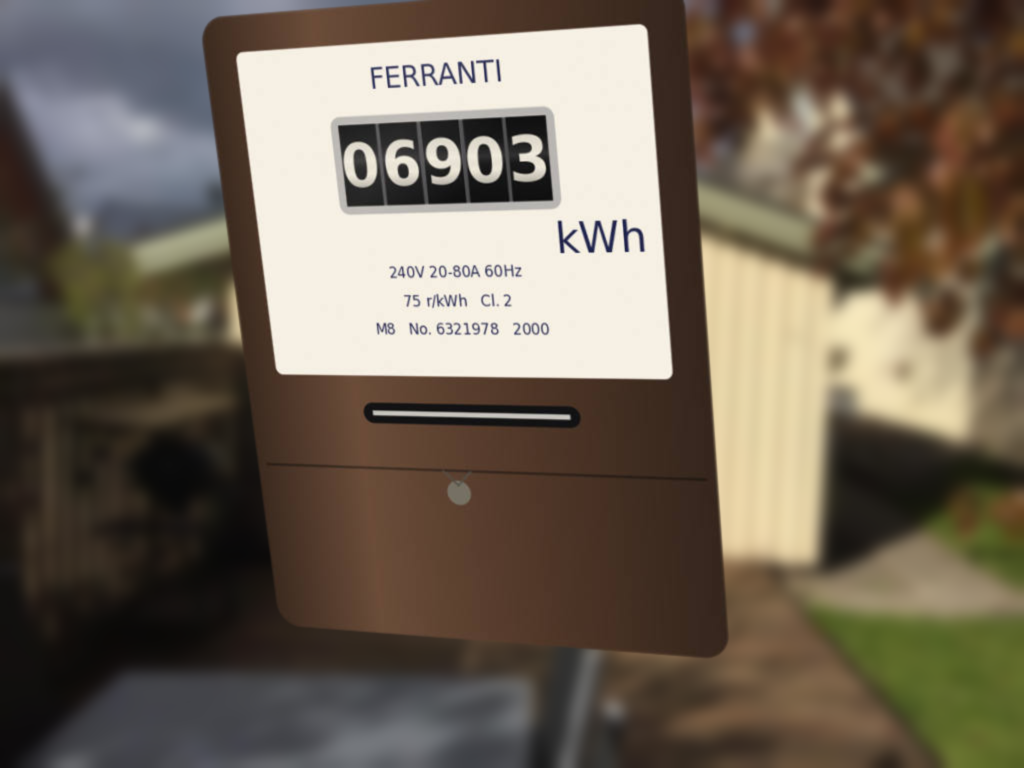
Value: 6903 kWh
